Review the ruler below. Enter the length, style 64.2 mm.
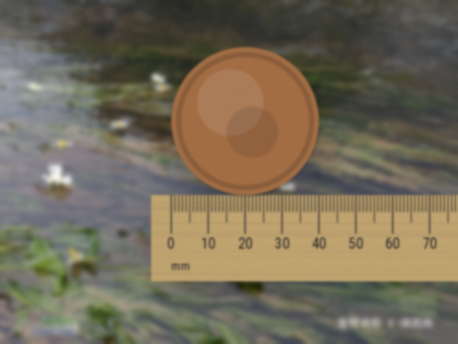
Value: 40 mm
